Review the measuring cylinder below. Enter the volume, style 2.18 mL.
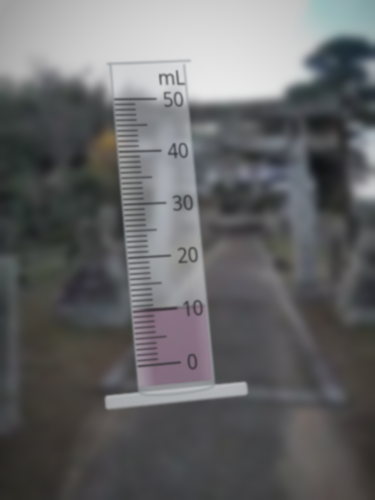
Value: 10 mL
